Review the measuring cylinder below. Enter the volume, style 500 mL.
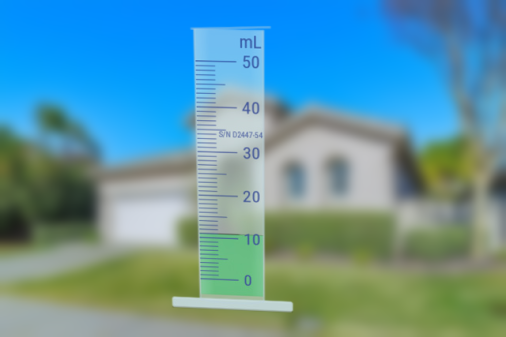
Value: 11 mL
